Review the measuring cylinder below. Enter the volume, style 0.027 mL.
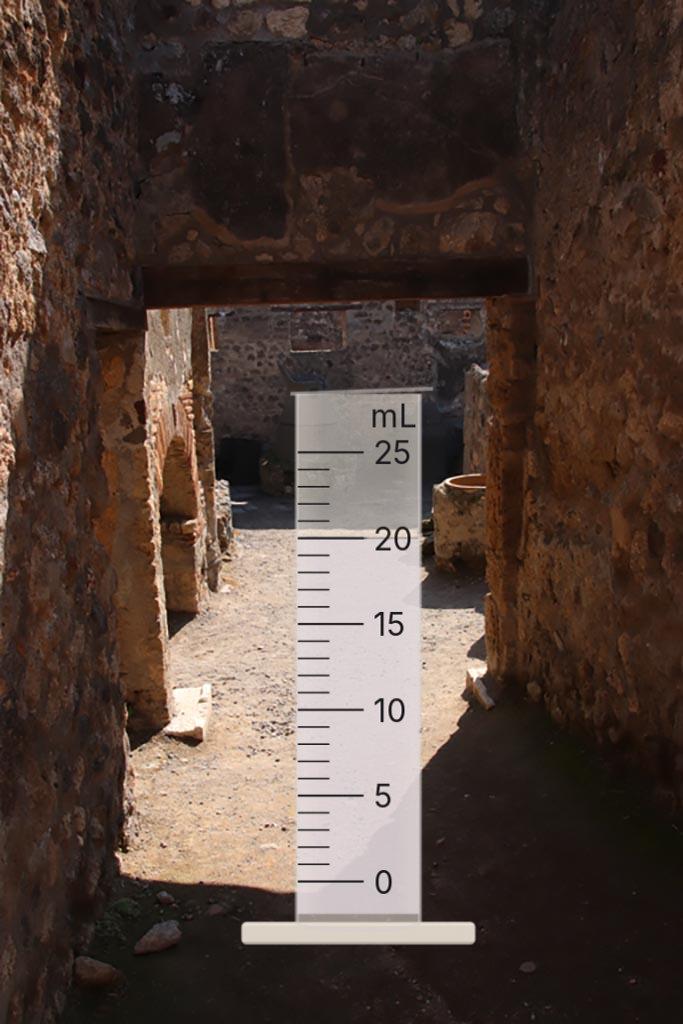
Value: 20 mL
